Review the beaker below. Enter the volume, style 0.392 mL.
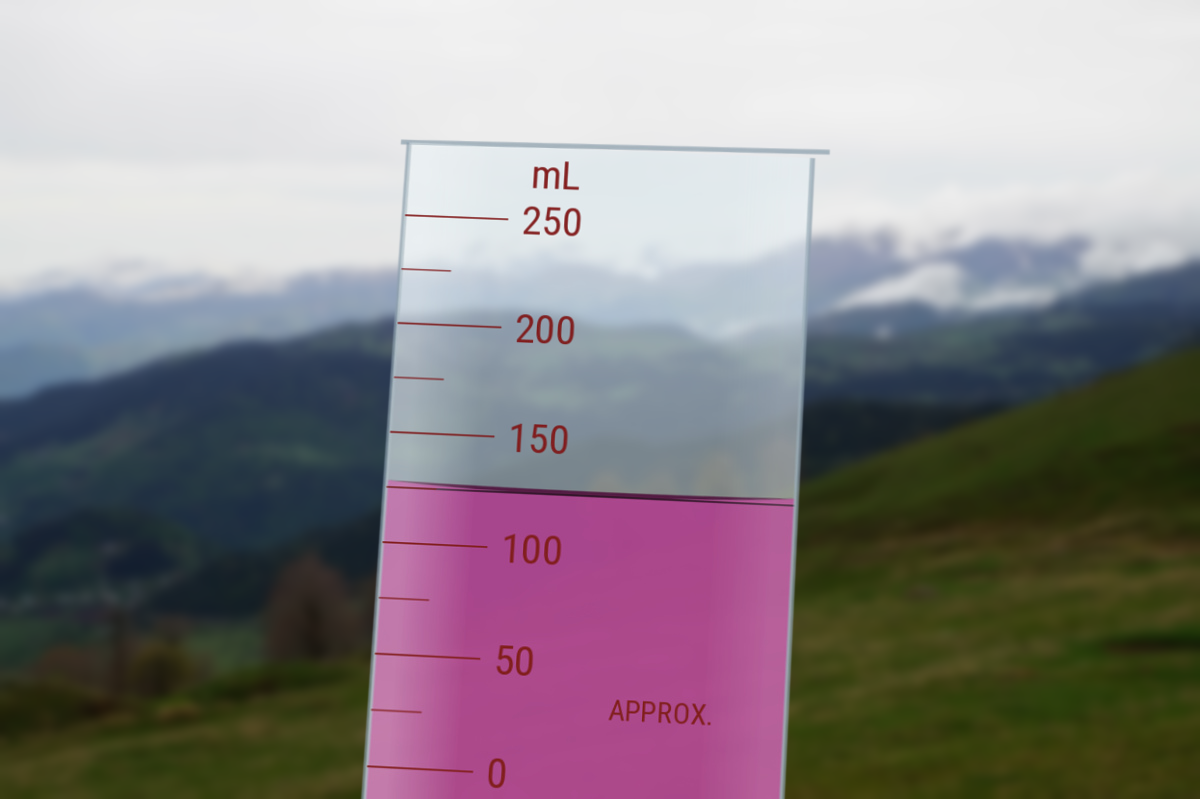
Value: 125 mL
